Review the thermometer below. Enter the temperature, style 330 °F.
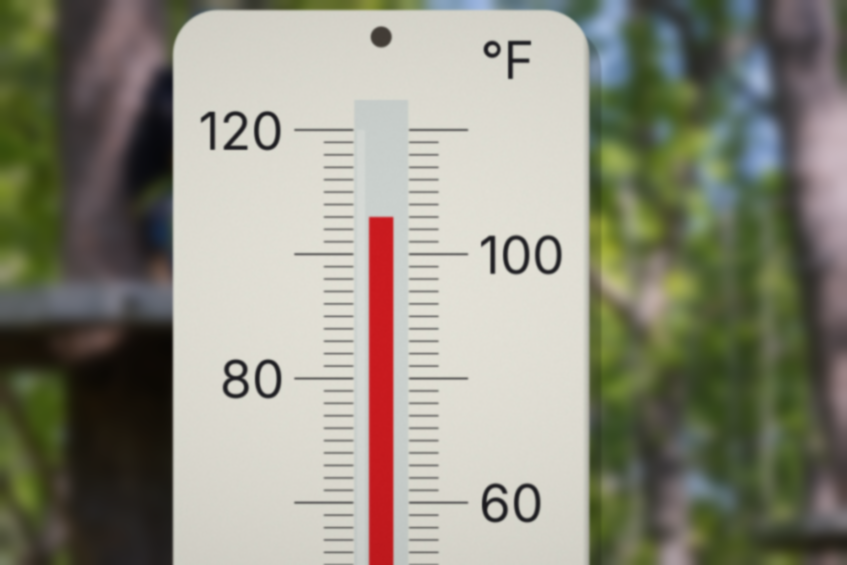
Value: 106 °F
